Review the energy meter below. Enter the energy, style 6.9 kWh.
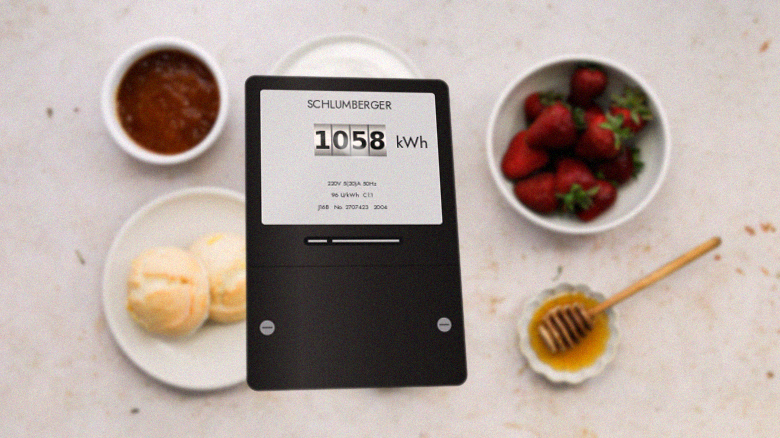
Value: 1058 kWh
